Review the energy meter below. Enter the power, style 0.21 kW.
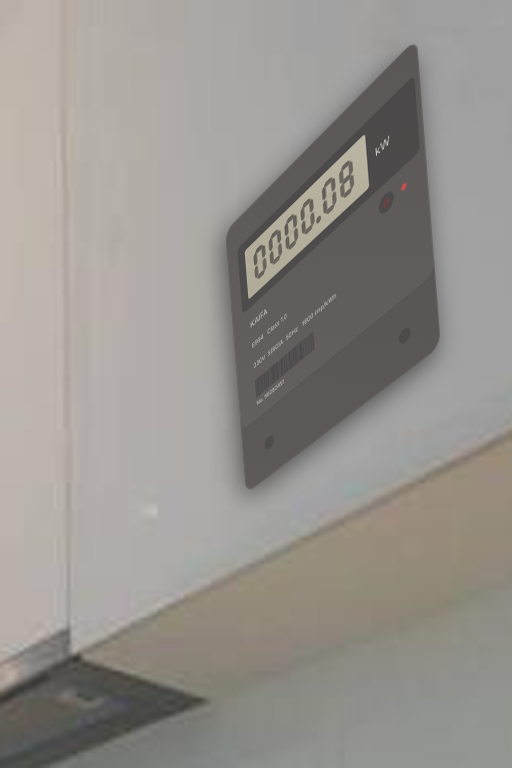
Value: 0.08 kW
